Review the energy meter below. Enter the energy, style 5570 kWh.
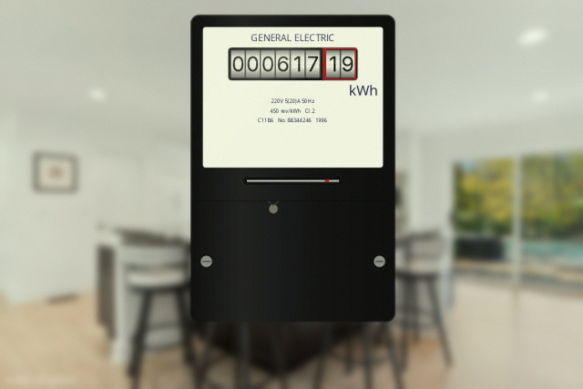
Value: 617.19 kWh
